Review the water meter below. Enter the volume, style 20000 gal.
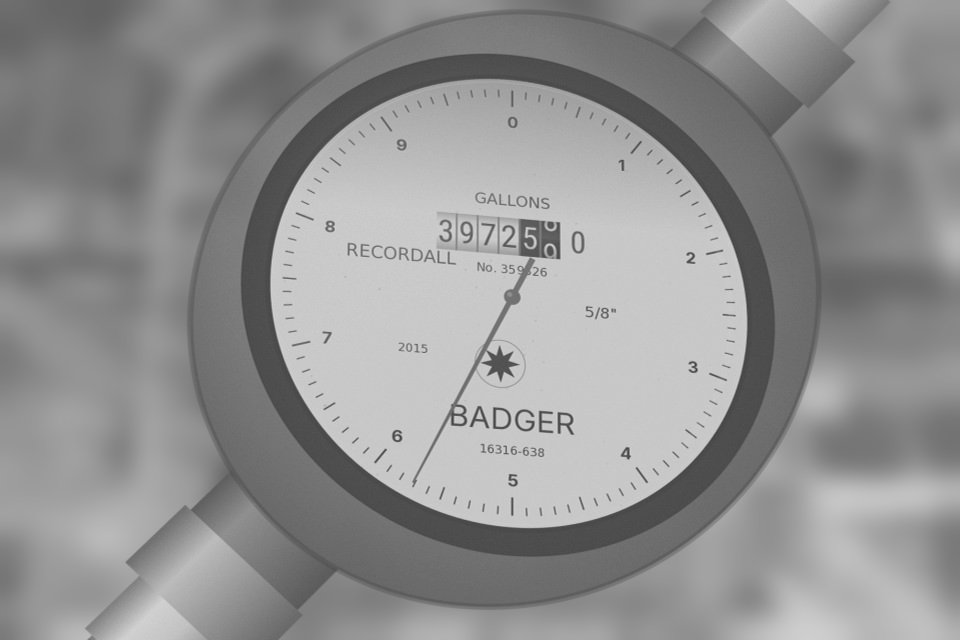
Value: 3972585.7 gal
